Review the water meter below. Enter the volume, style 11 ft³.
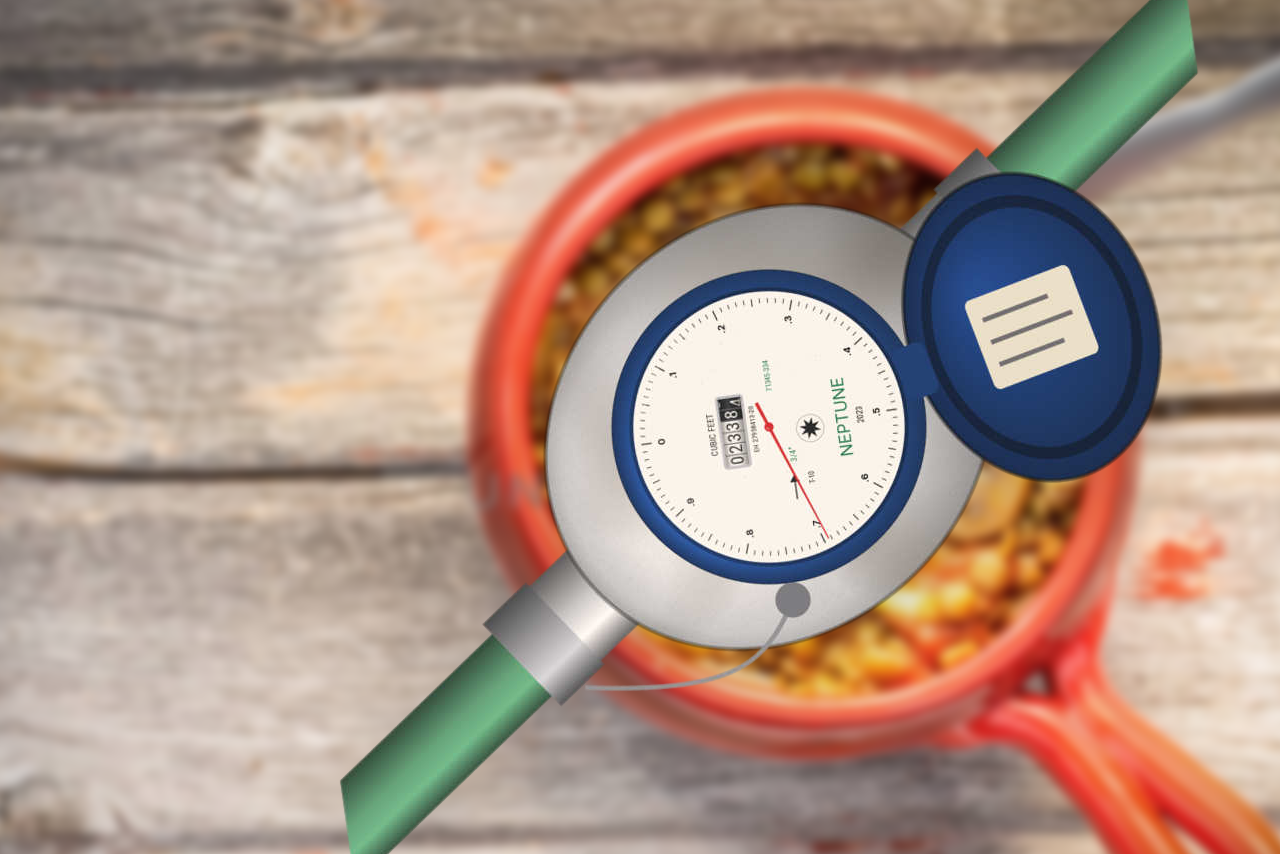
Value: 23383.69 ft³
